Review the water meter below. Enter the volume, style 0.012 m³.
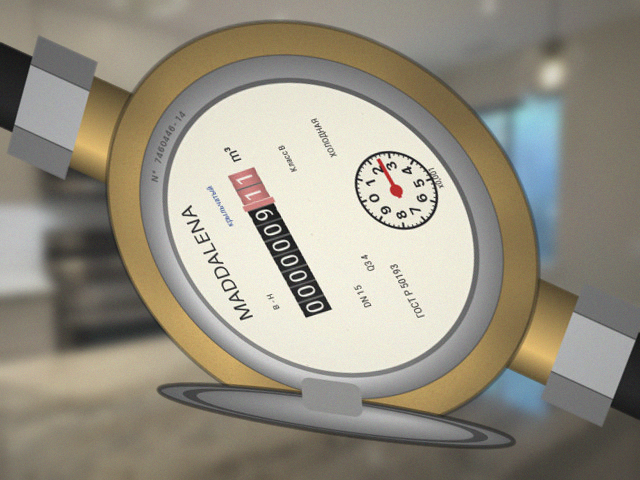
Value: 9.112 m³
